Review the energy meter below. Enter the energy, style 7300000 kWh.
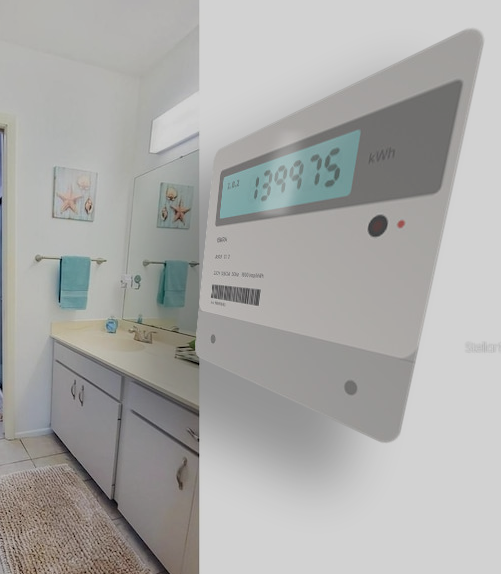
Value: 139975 kWh
